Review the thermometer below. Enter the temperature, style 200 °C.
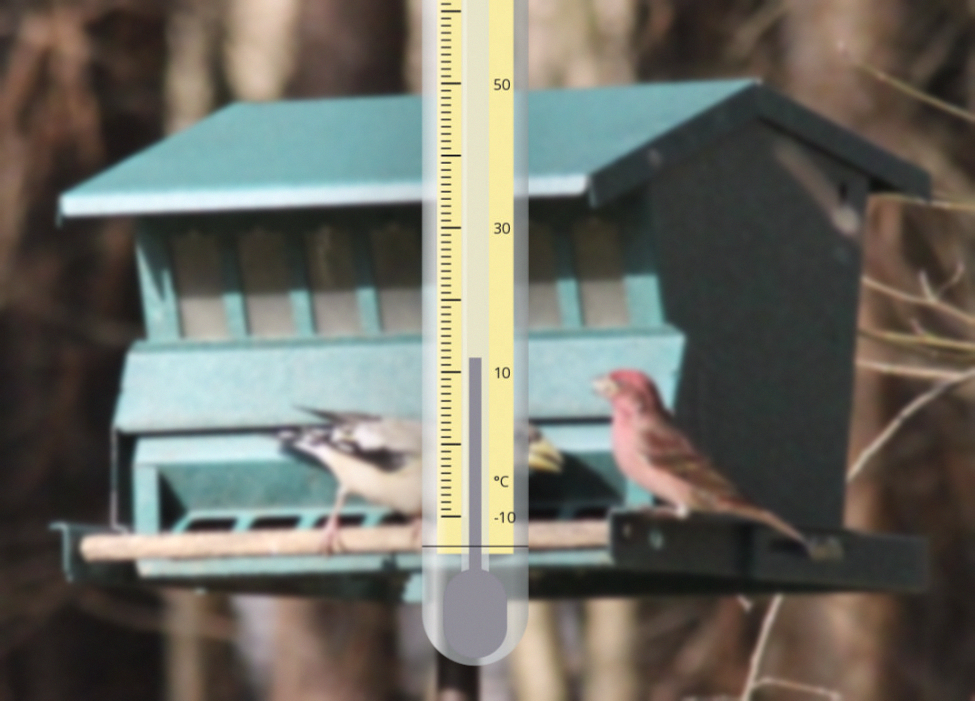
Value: 12 °C
